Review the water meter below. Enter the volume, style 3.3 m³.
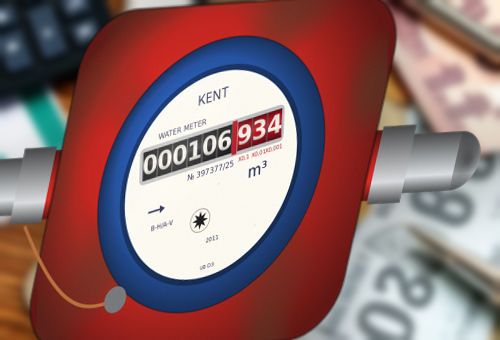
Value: 106.934 m³
